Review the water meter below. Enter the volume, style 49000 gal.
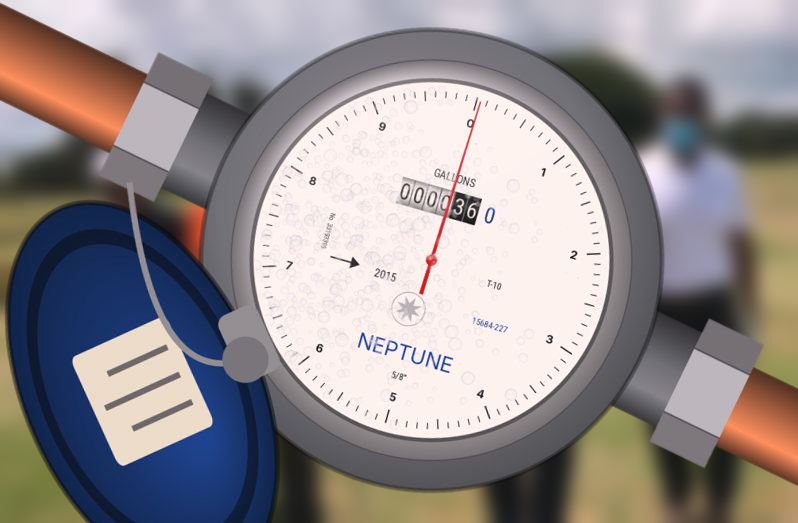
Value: 360.0 gal
